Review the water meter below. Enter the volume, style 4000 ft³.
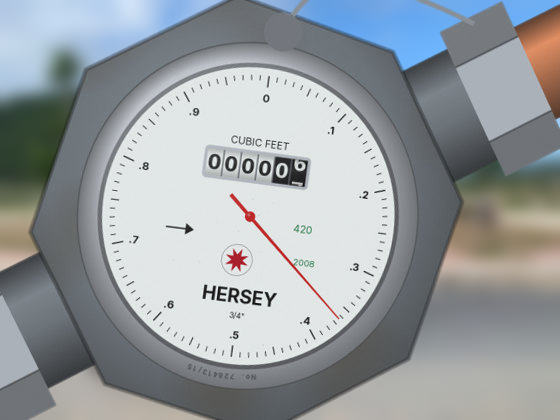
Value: 6.36 ft³
